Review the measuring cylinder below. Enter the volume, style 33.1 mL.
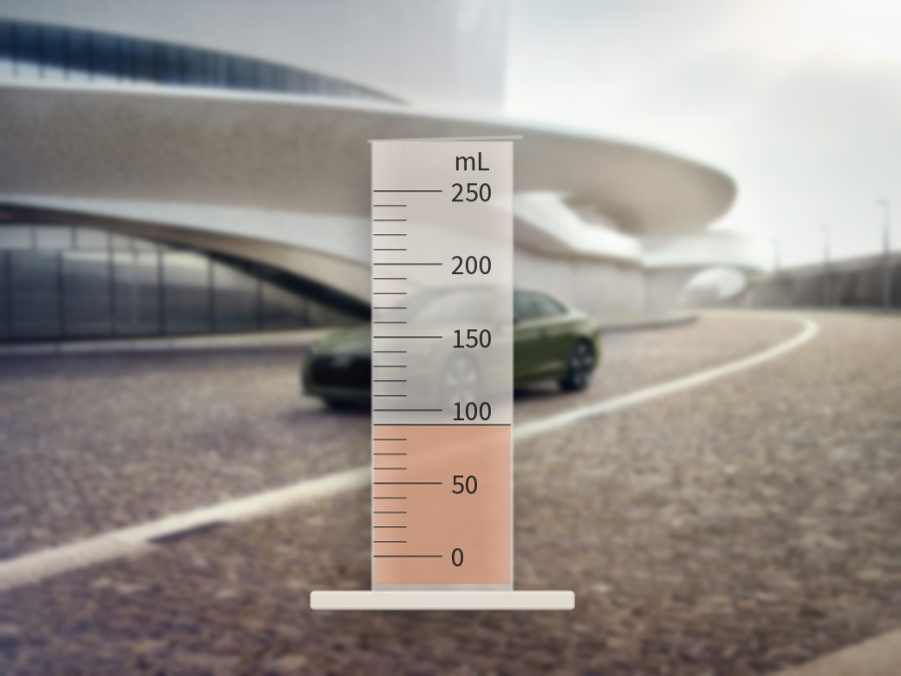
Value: 90 mL
